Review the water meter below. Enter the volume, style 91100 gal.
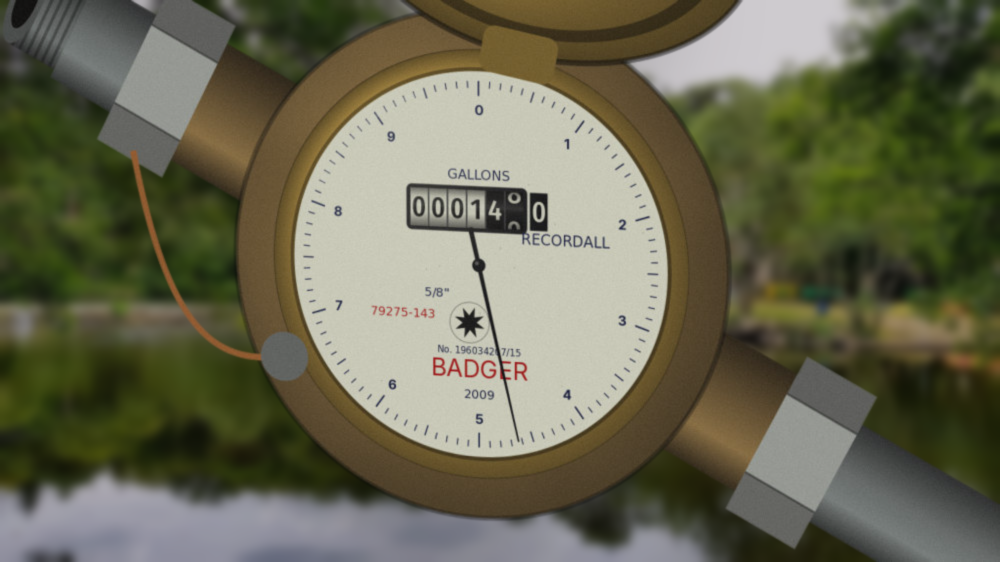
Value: 1484.6 gal
